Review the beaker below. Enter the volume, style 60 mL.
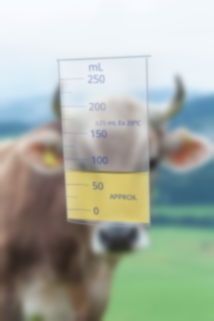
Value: 75 mL
